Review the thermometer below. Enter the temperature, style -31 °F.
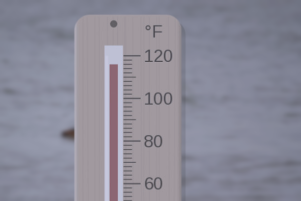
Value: 116 °F
